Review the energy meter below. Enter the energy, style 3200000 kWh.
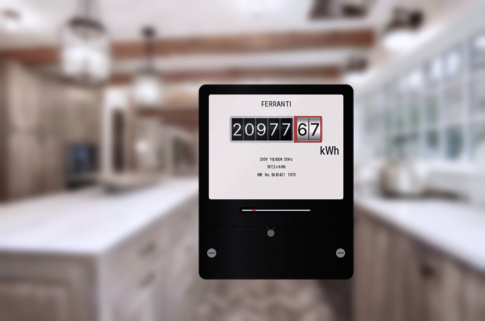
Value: 20977.67 kWh
